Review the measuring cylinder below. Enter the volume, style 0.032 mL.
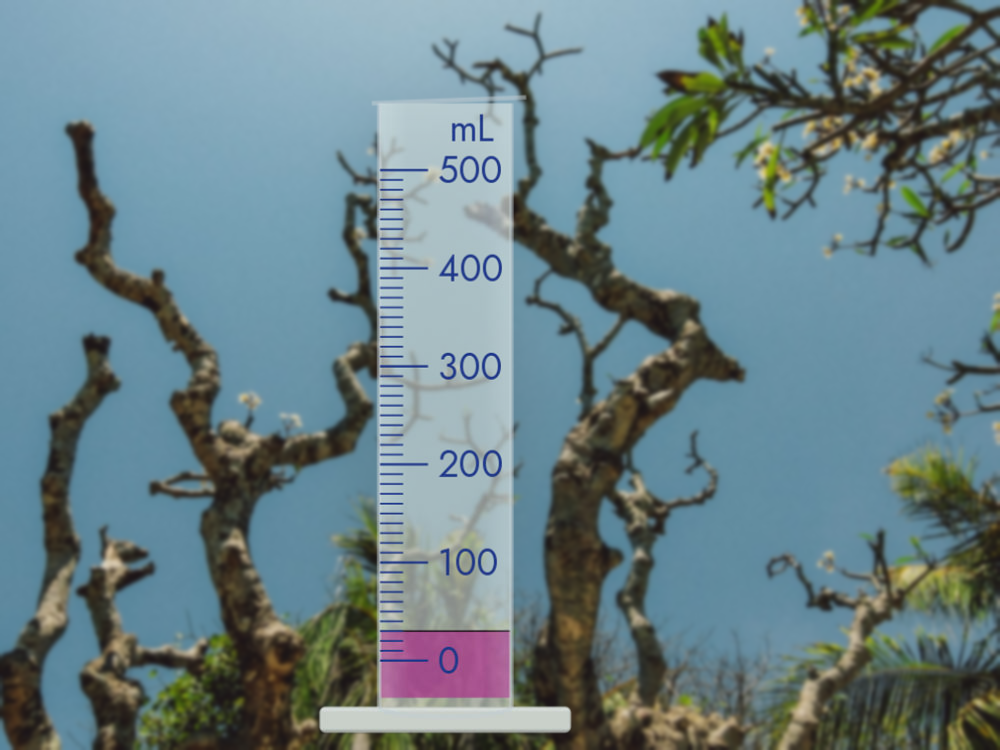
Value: 30 mL
